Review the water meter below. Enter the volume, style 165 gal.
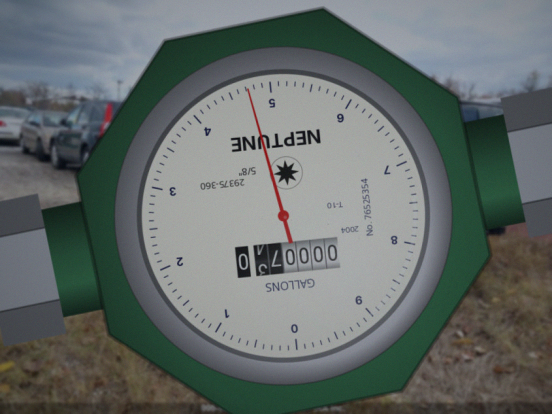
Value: 734.7 gal
